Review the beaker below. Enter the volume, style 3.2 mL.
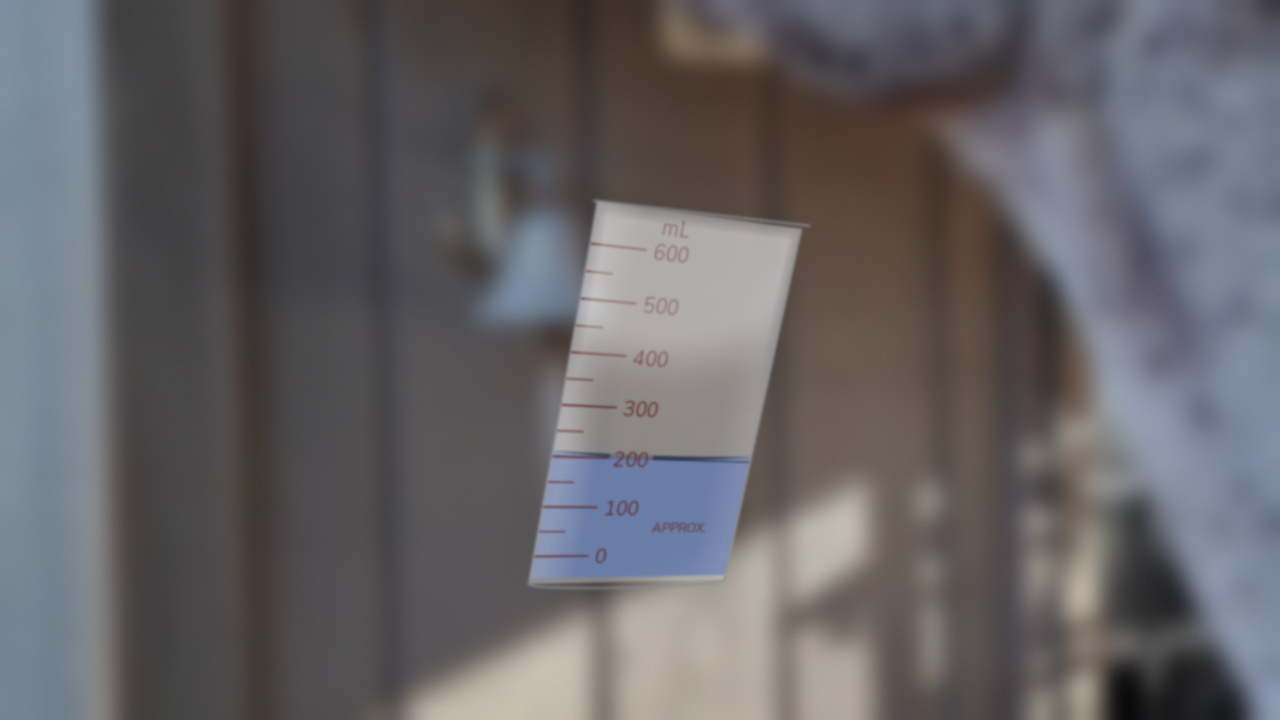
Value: 200 mL
